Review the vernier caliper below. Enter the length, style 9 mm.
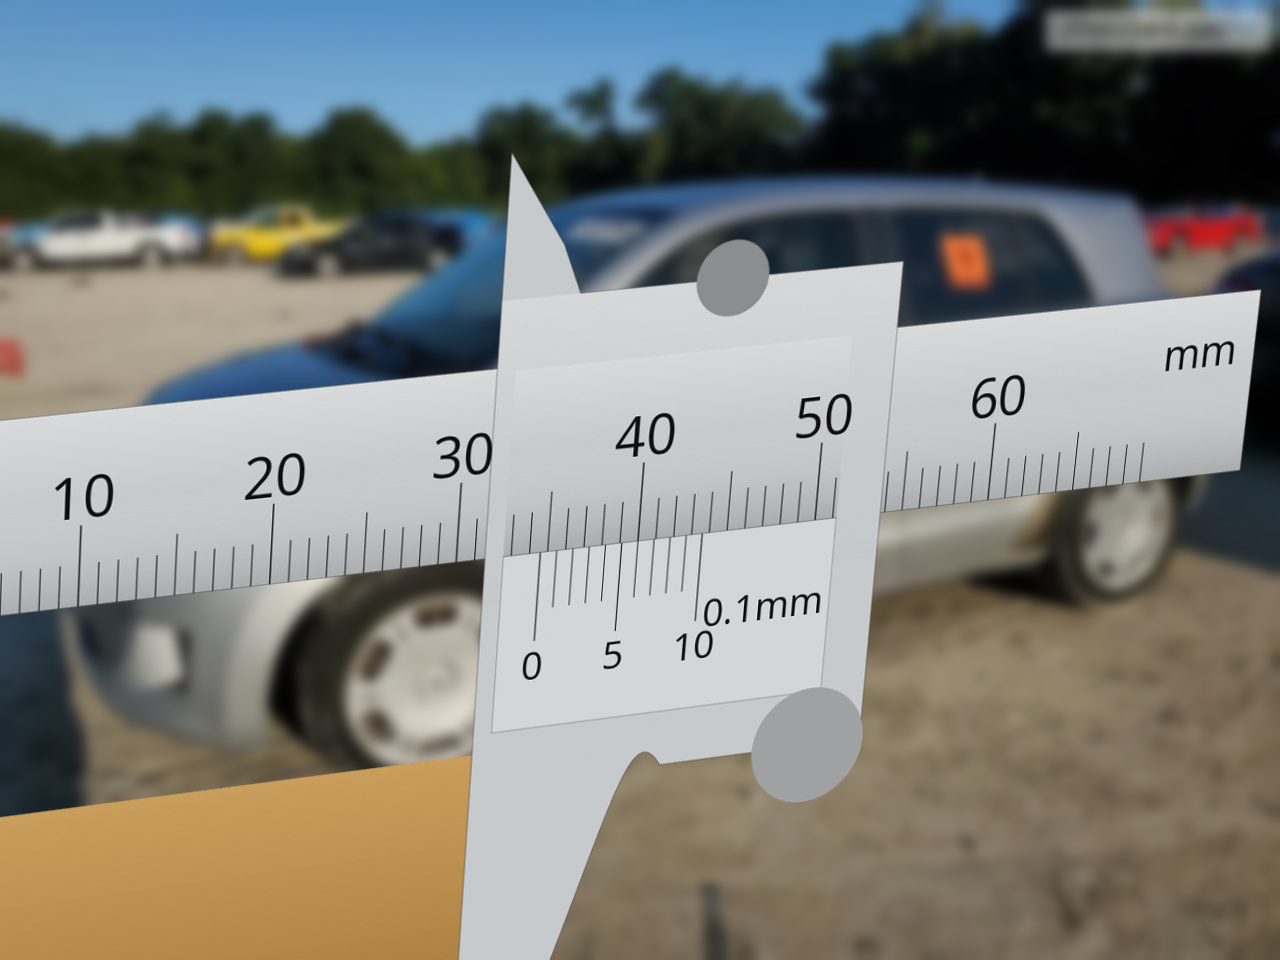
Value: 34.6 mm
